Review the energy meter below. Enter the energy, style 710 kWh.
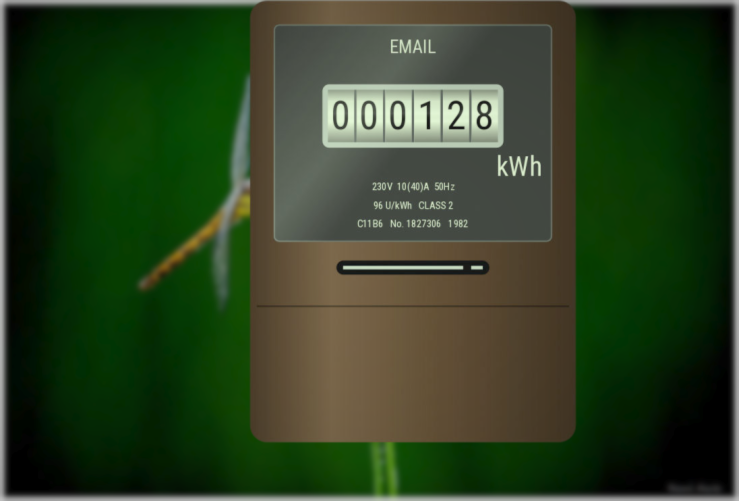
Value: 128 kWh
